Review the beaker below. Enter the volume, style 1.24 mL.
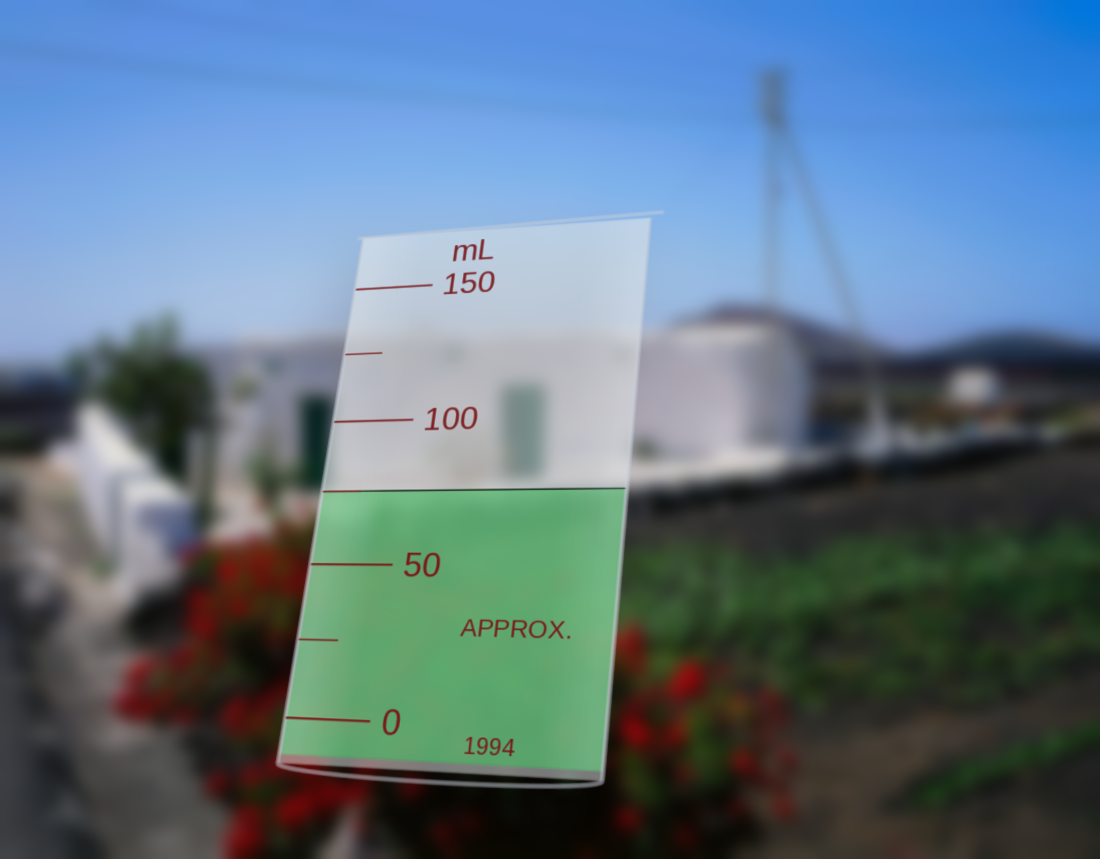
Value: 75 mL
